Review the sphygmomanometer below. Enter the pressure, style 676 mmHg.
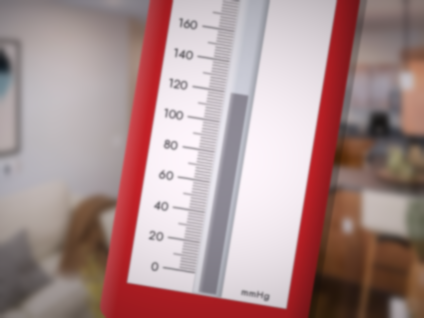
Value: 120 mmHg
